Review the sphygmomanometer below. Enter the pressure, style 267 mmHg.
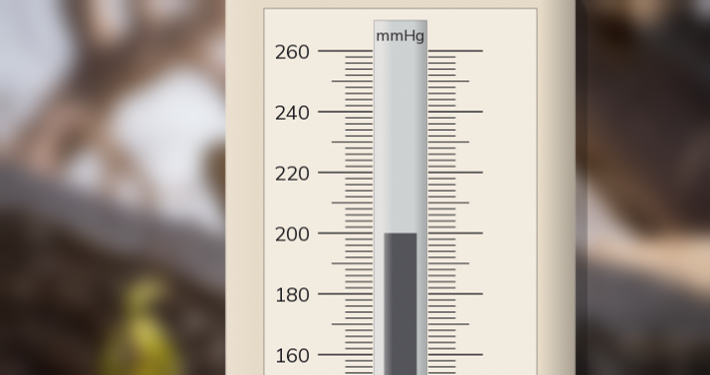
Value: 200 mmHg
